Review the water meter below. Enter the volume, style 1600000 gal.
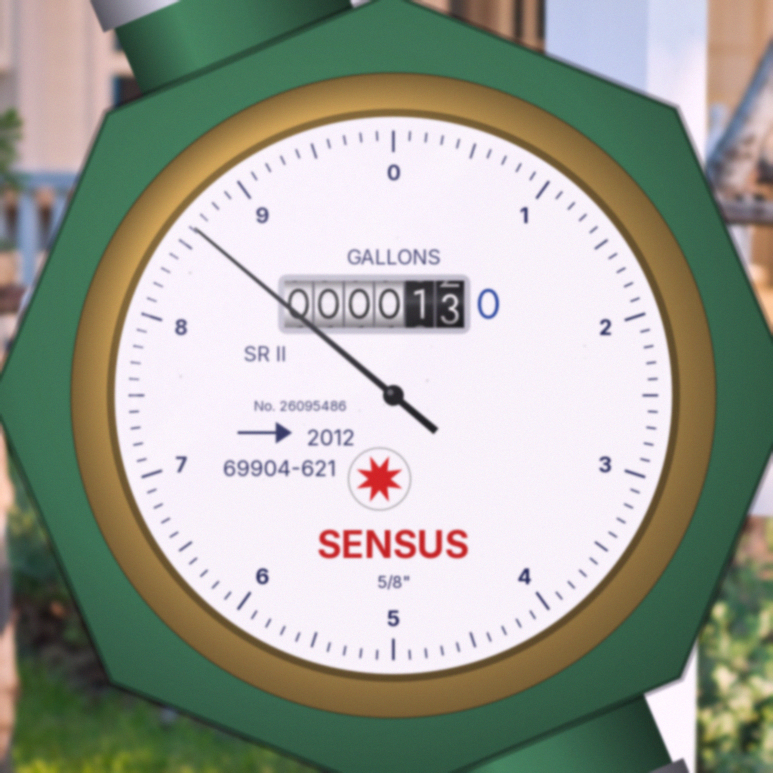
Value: 128.6 gal
